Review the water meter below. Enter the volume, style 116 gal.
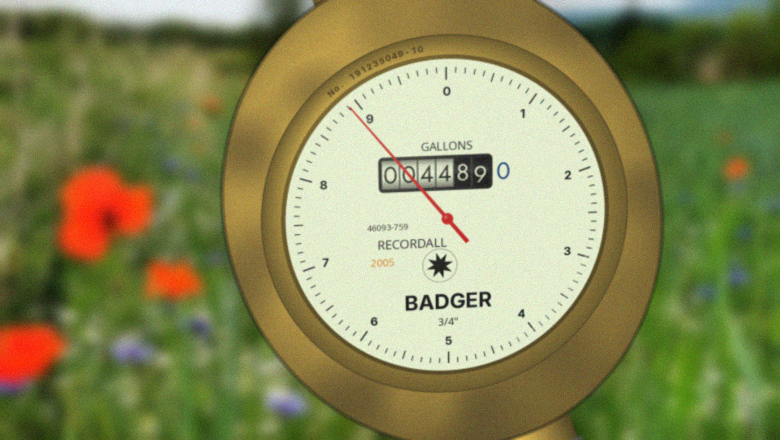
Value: 44888.9 gal
